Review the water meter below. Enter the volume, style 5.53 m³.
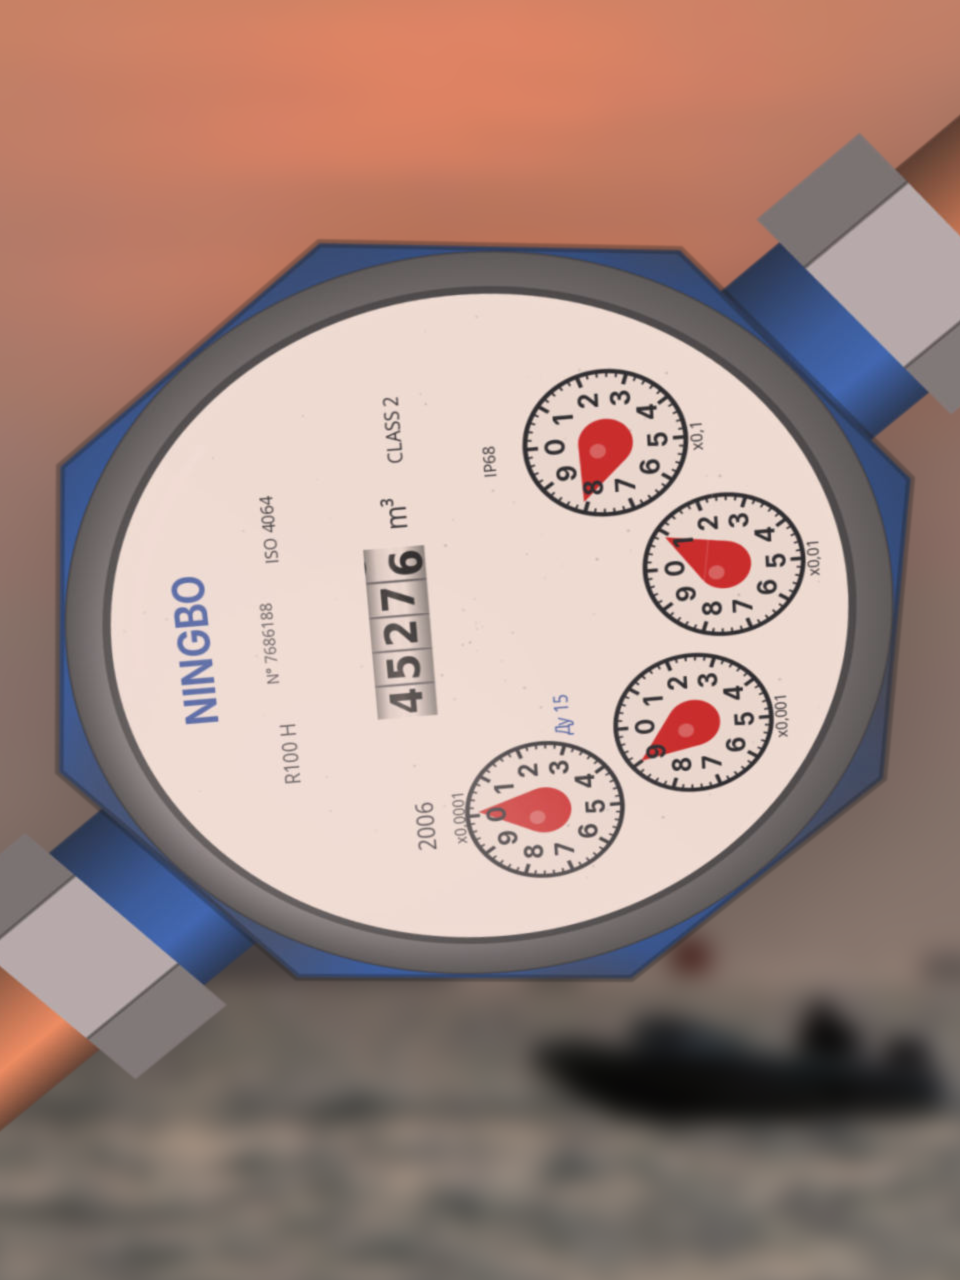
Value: 45275.8090 m³
